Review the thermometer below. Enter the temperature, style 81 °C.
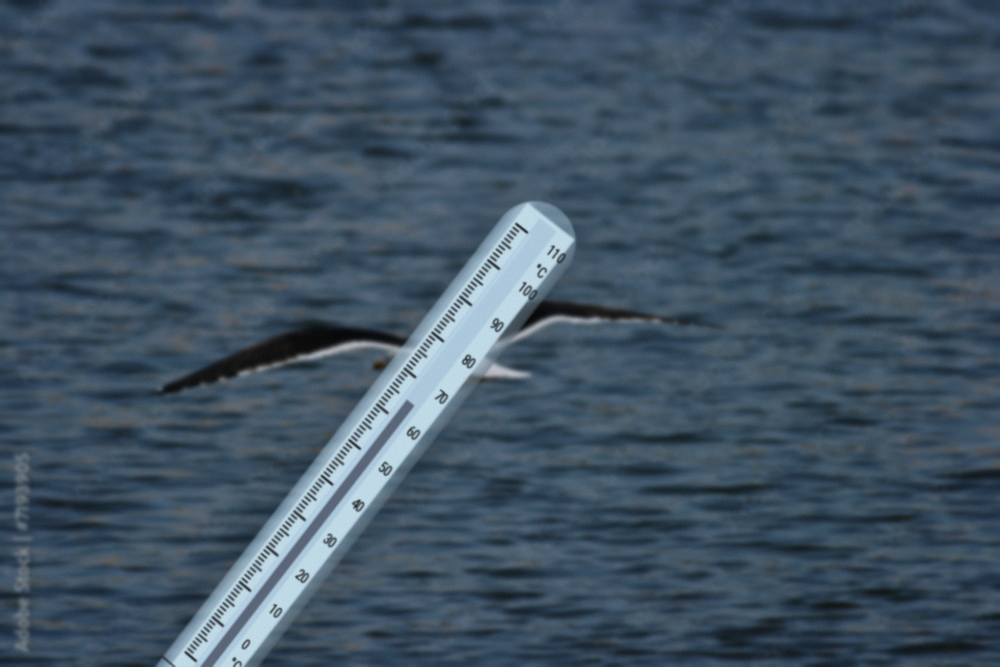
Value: 65 °C
